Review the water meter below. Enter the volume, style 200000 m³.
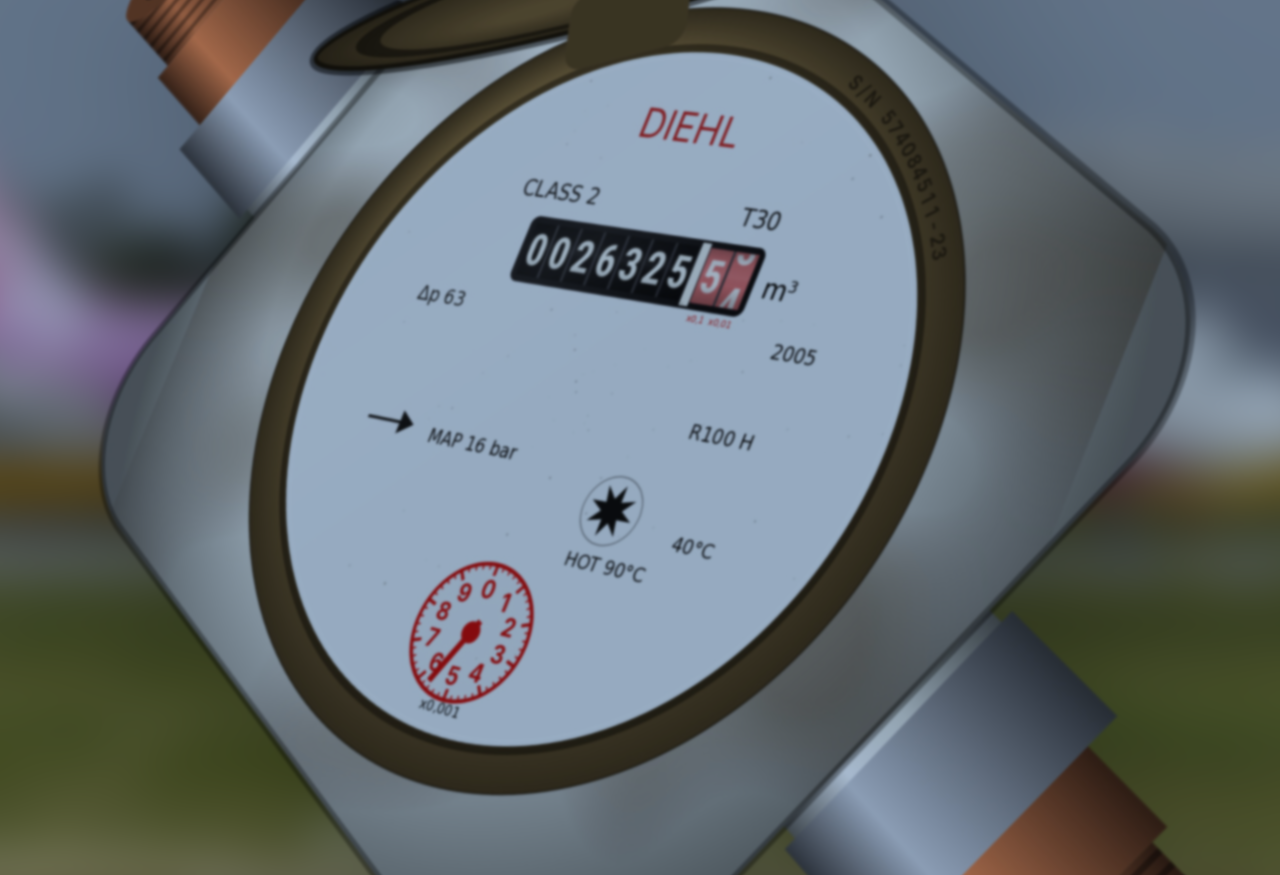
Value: 26325.535 m³
